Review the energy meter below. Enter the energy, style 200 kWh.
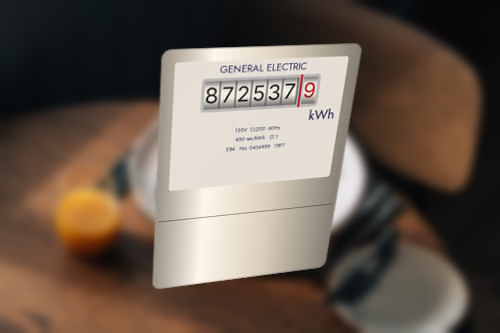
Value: 872537.9 kWh
